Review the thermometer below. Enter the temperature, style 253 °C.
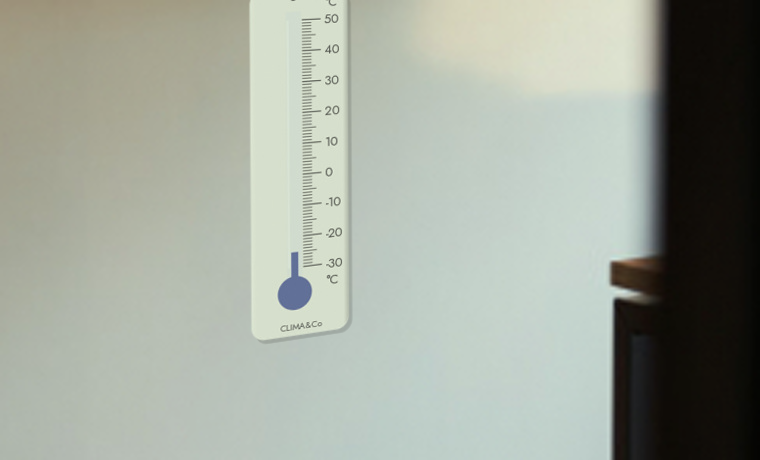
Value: -25 °C
